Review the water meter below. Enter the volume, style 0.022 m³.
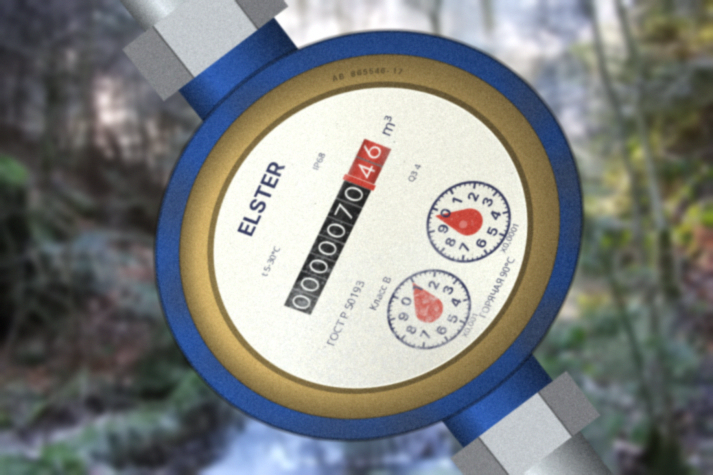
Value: 70.4609 m³
